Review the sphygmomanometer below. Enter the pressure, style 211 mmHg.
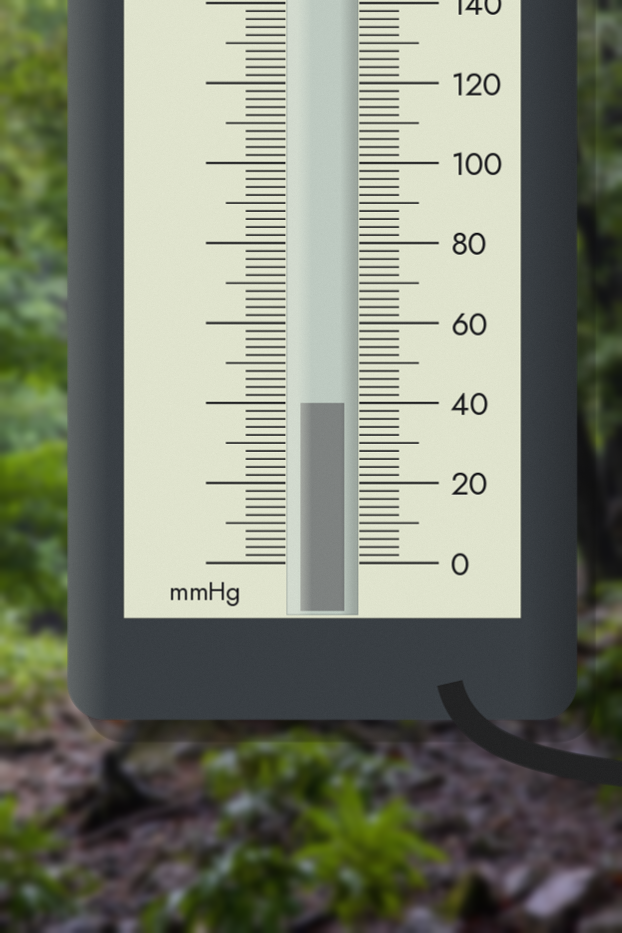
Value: 40 mmHg
